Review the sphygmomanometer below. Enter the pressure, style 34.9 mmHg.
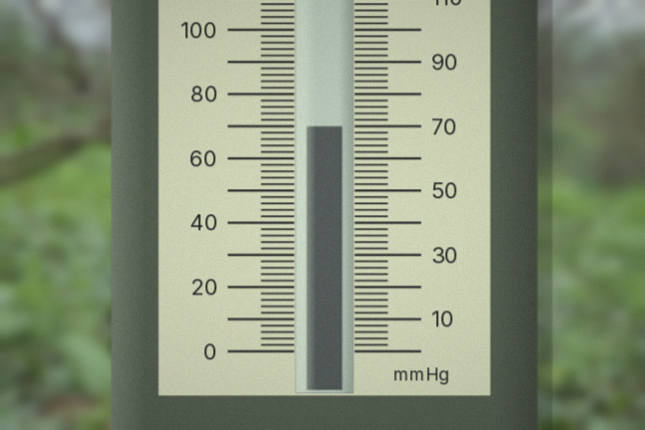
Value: 70 mmHg
